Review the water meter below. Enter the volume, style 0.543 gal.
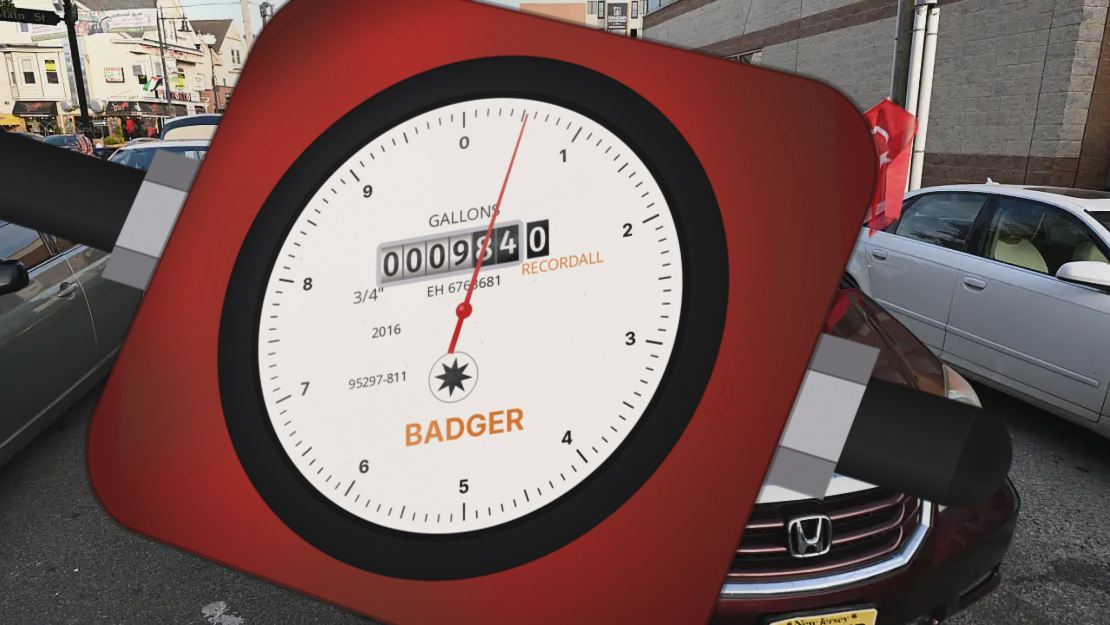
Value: 9840.5 gal
